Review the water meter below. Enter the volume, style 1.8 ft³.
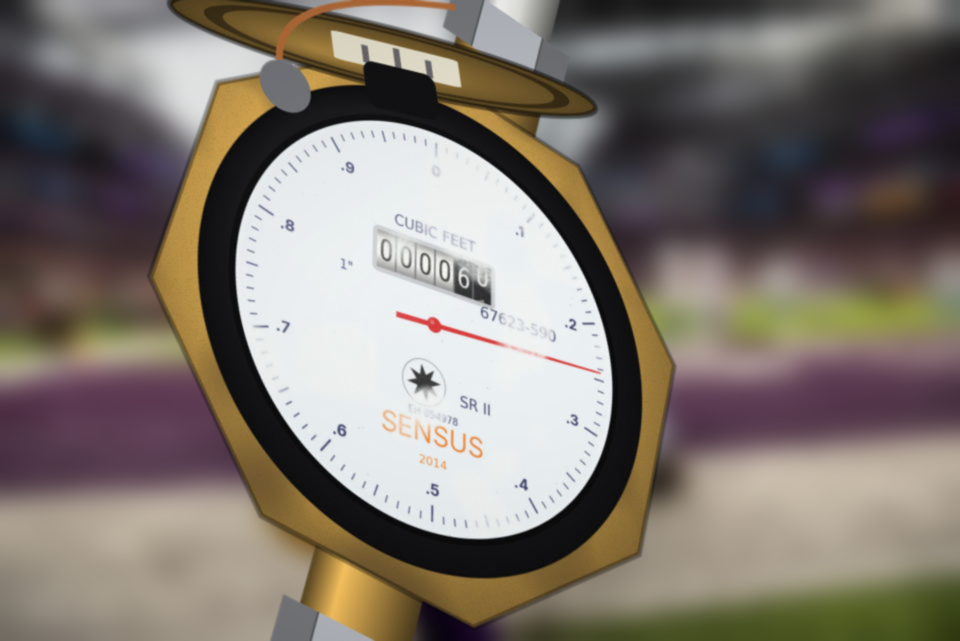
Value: 60.24 ft³
